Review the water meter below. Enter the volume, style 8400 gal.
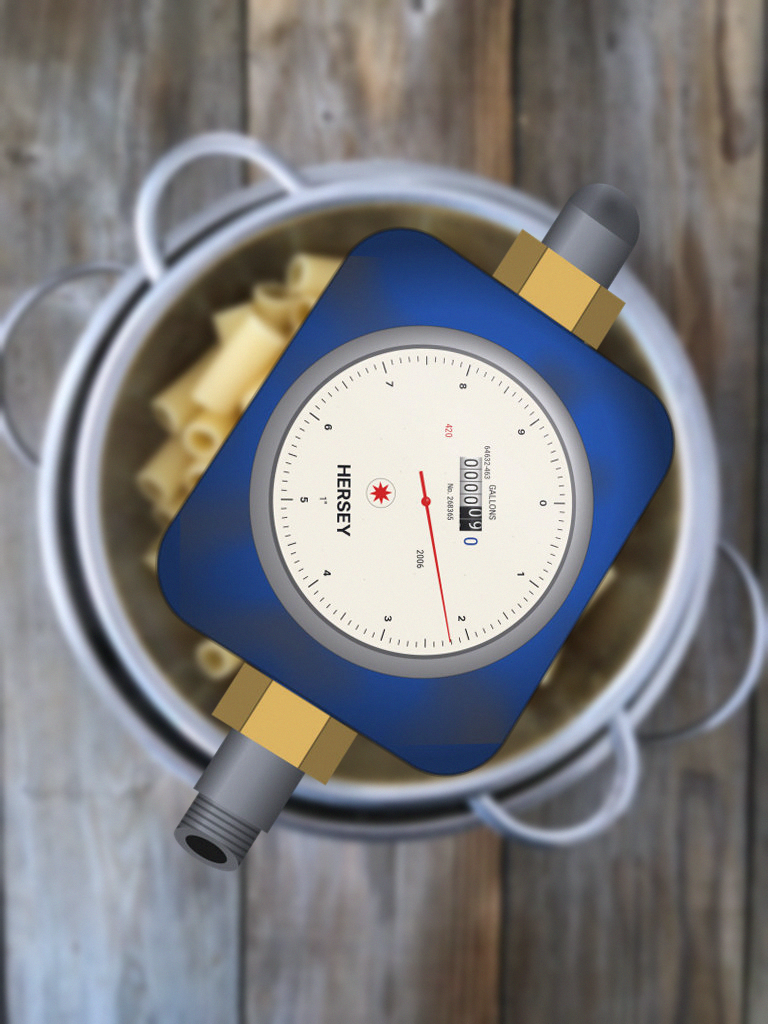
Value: 92.2 gal
